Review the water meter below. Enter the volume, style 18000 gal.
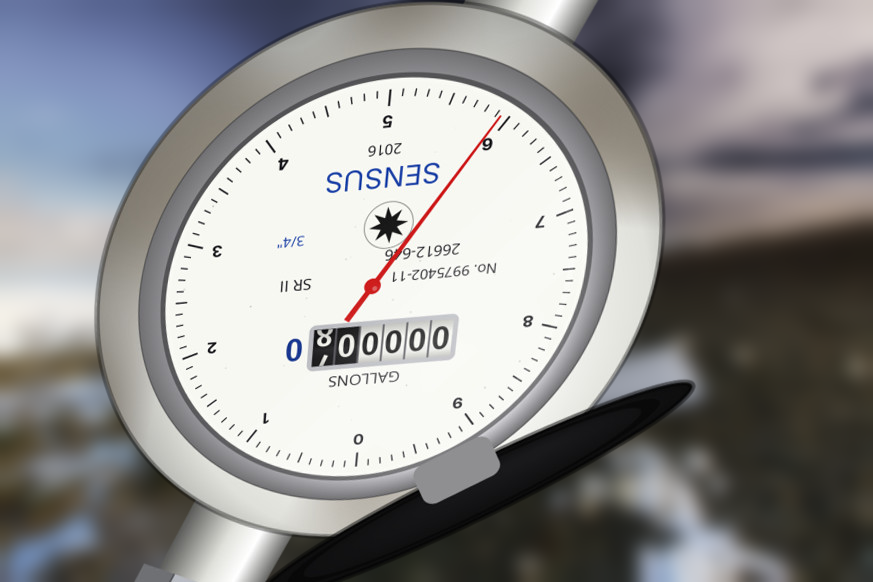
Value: 75.9 gal
